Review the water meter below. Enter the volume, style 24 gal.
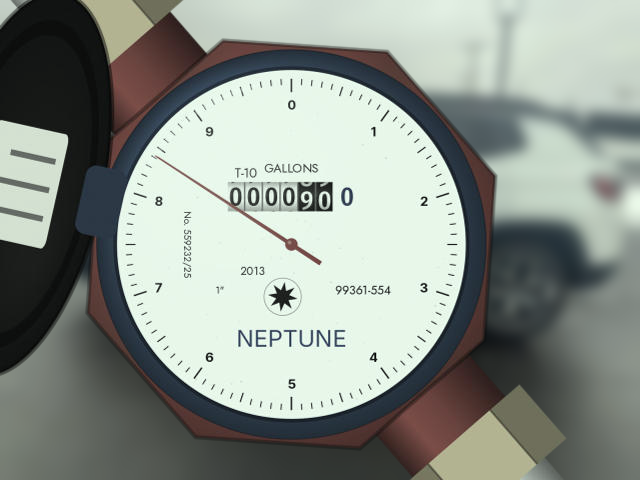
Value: 898.4 gal
